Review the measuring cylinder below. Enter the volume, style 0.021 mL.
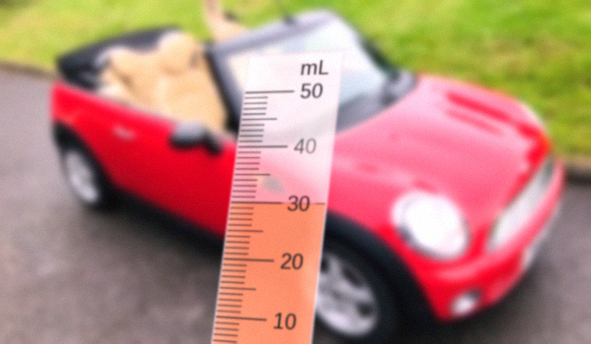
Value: 30 mL
